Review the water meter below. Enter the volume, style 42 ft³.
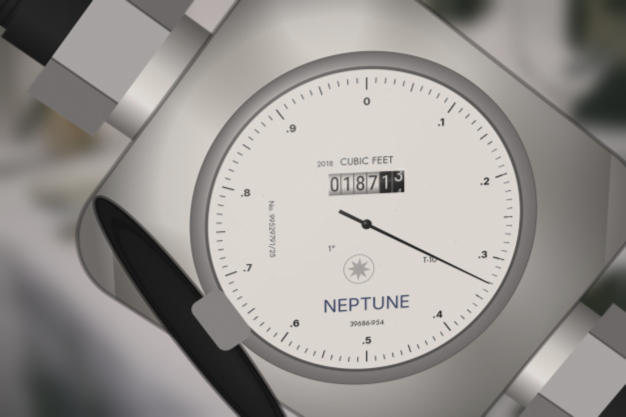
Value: 18713.33 ft³
